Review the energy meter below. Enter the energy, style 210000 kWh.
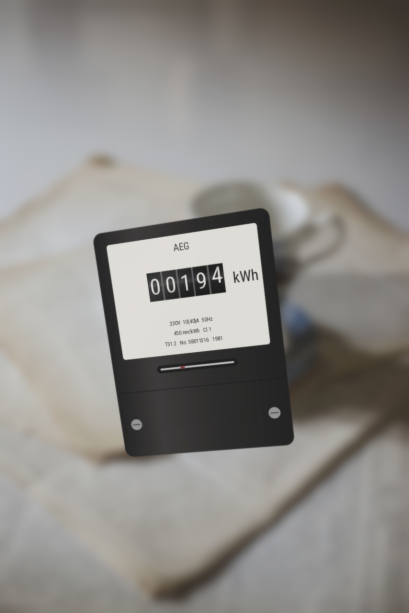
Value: 194 kWh
